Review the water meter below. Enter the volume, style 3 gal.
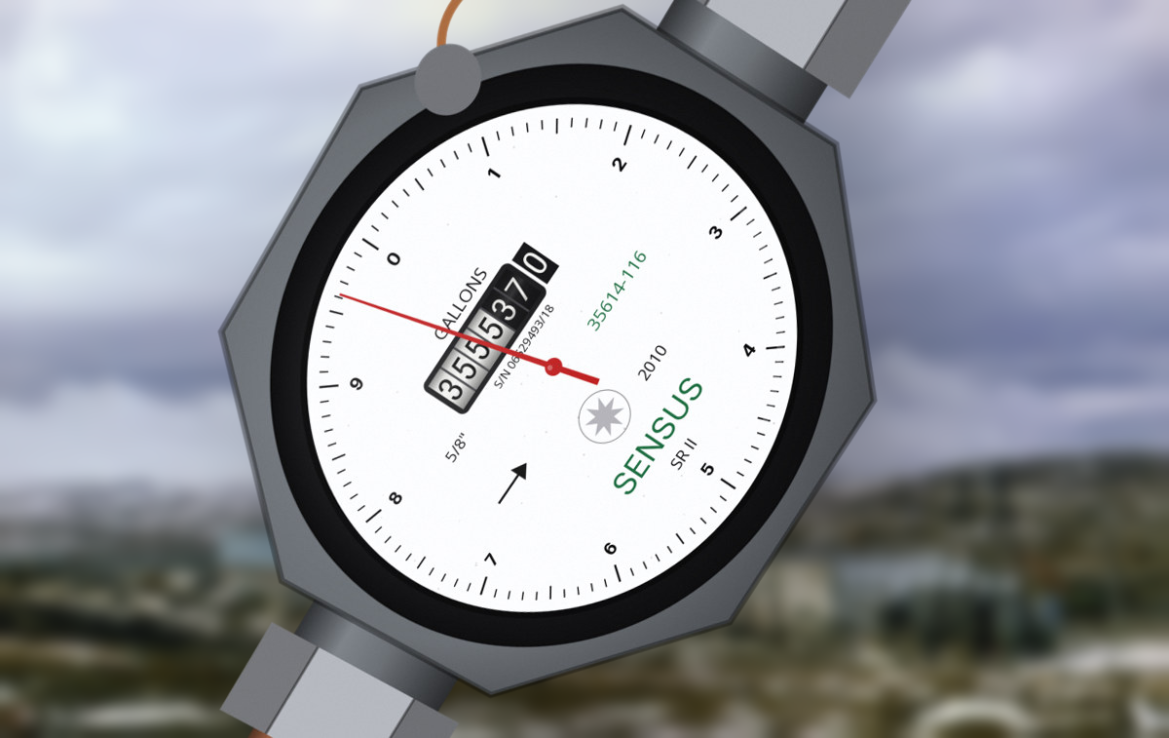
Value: 3555369.6 gal
